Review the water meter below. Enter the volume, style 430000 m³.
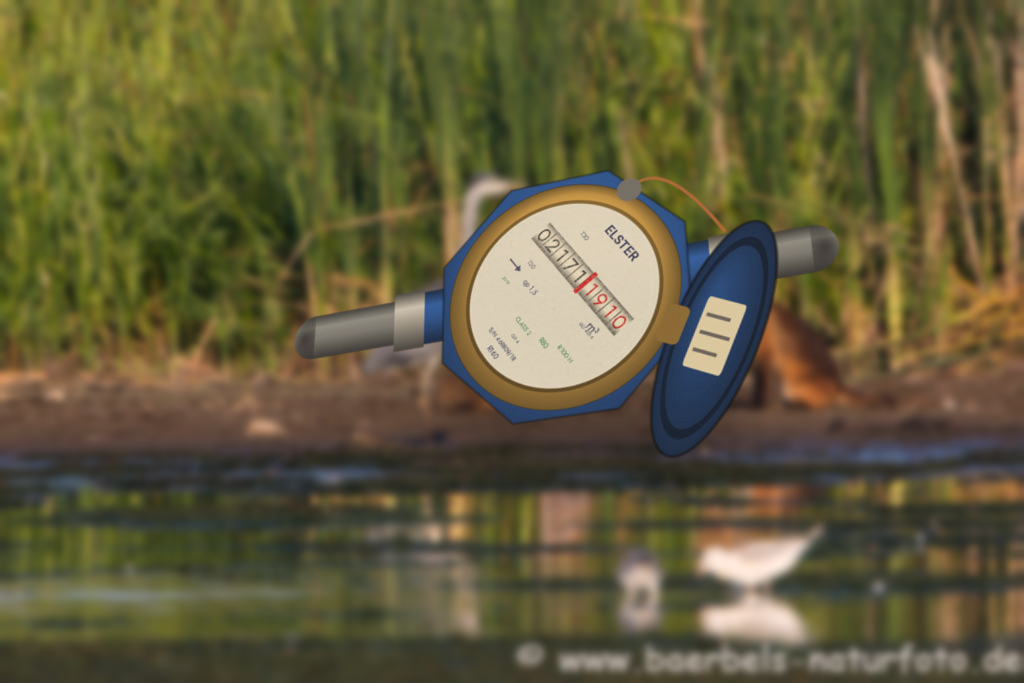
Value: 2171.1910 m³
